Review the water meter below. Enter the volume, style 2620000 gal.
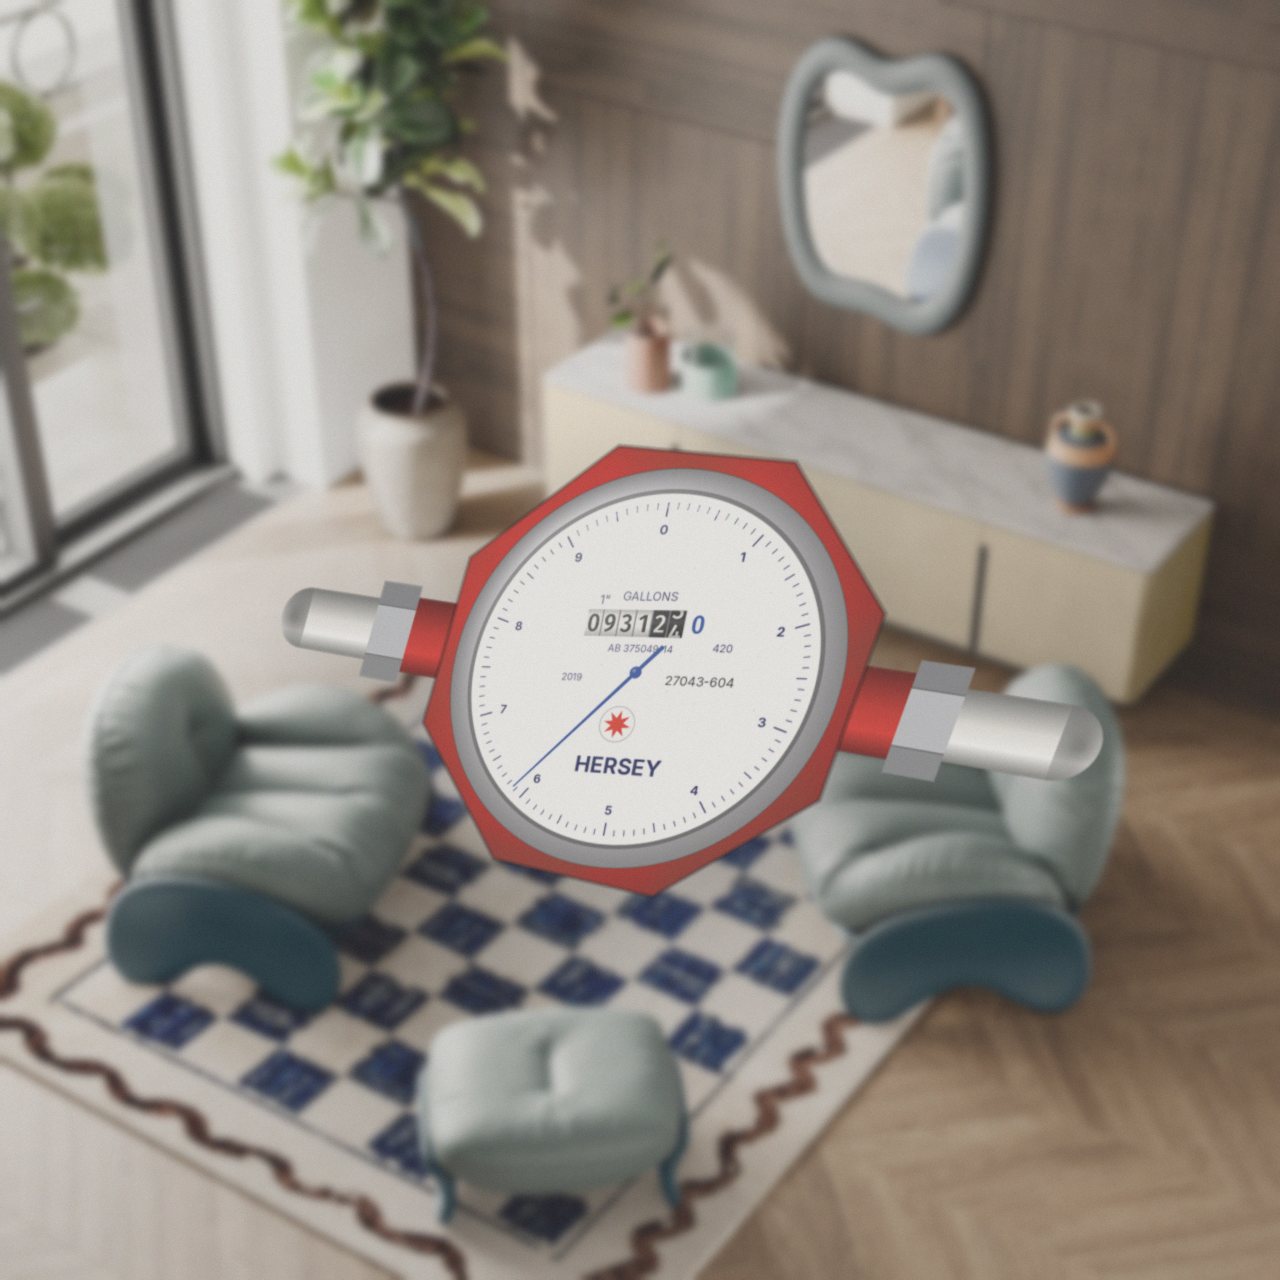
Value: 931236.1 gal
